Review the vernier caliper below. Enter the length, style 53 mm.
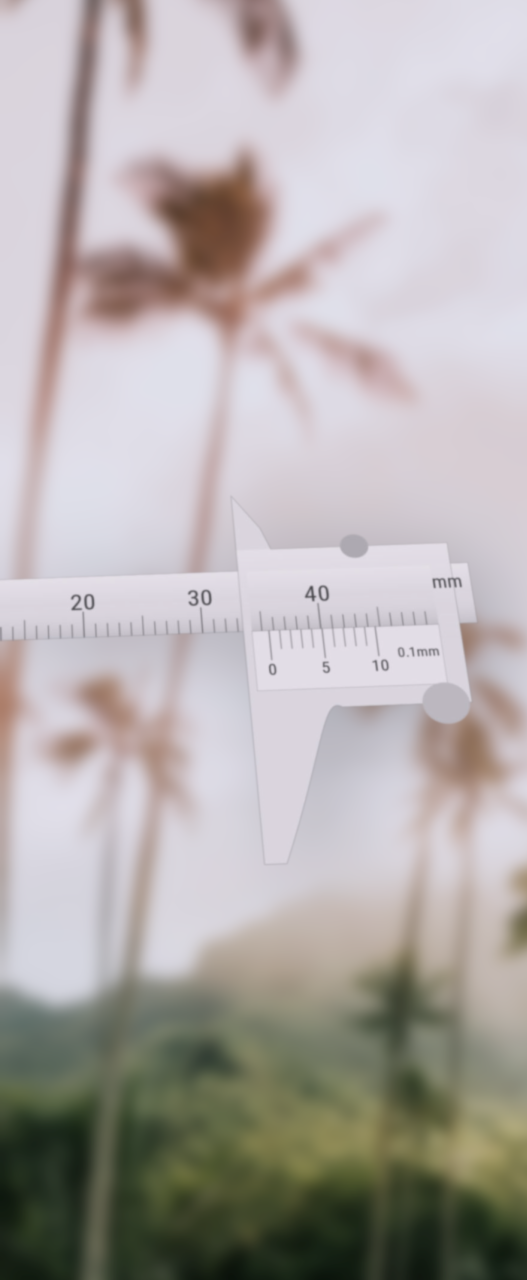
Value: 35.6 mm
